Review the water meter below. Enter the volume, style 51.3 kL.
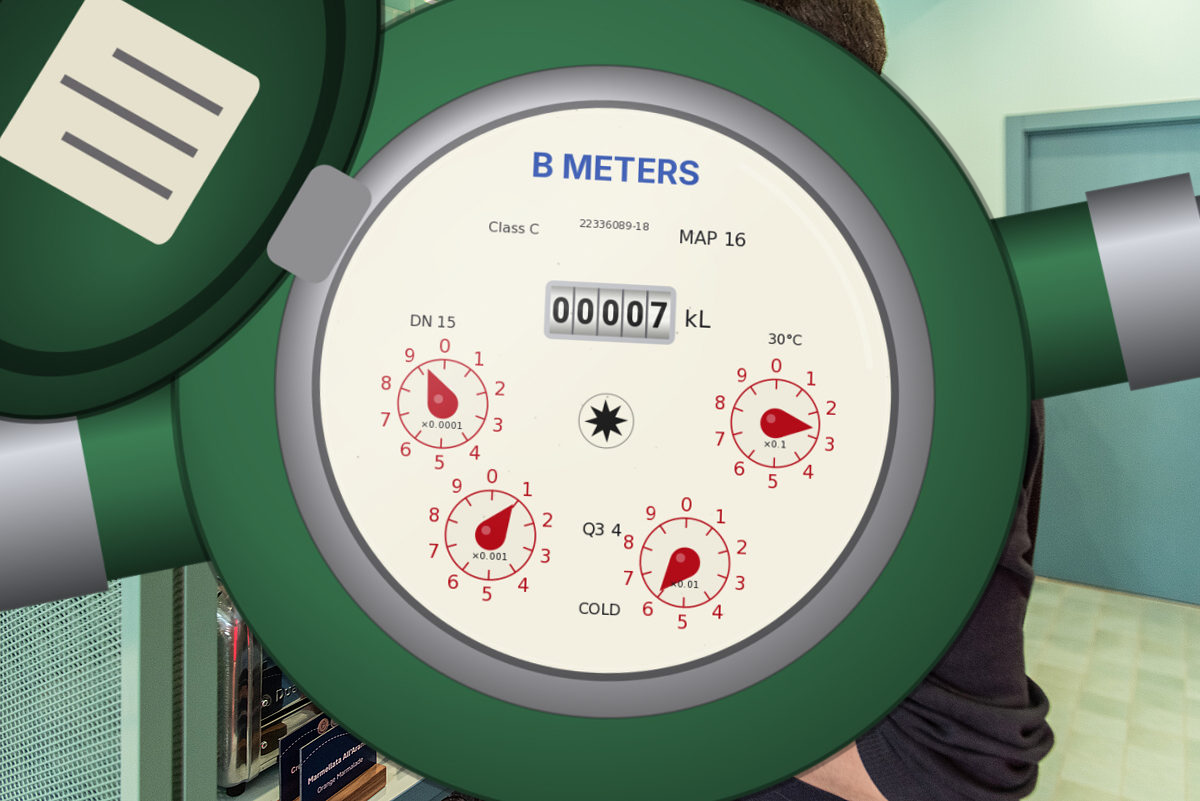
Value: 7.2609 kL
